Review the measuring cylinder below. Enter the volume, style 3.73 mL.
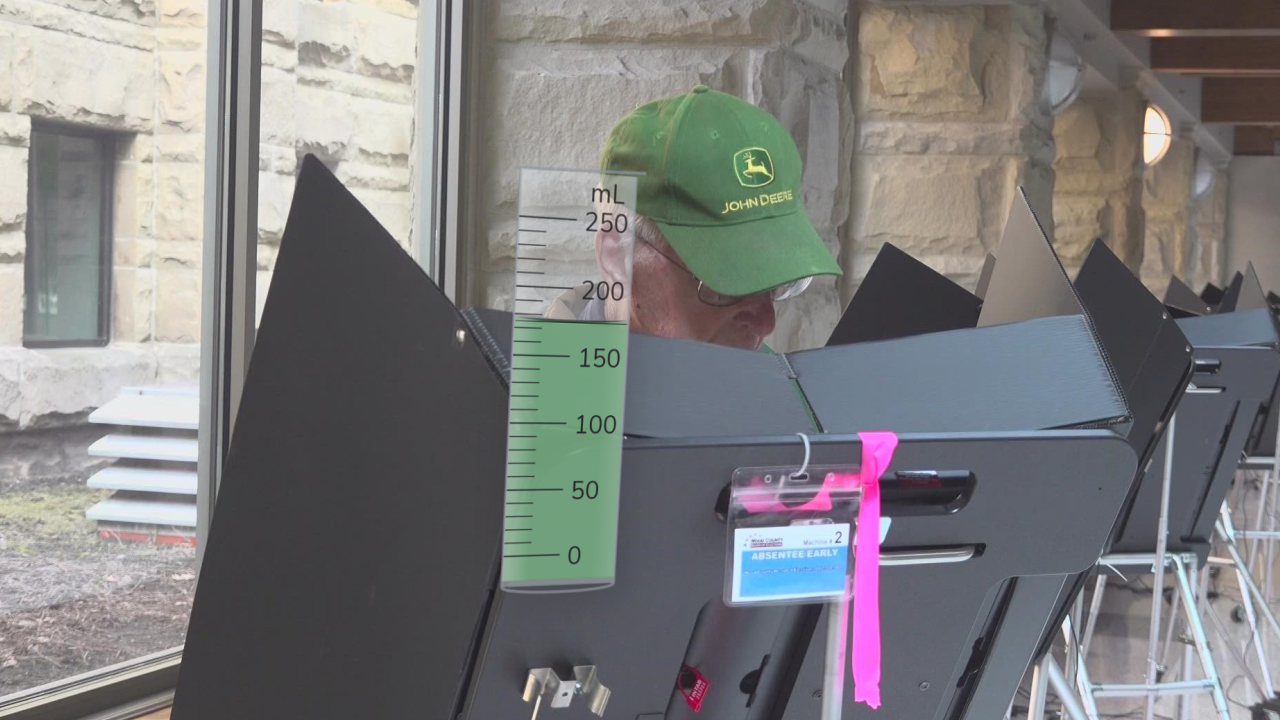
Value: 175 mL
